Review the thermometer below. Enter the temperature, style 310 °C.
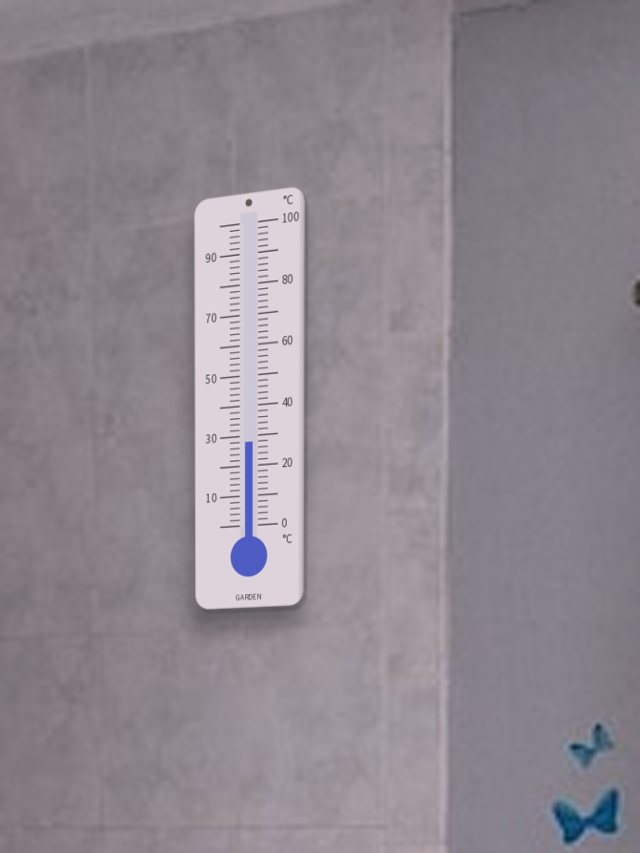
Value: 28 °C
